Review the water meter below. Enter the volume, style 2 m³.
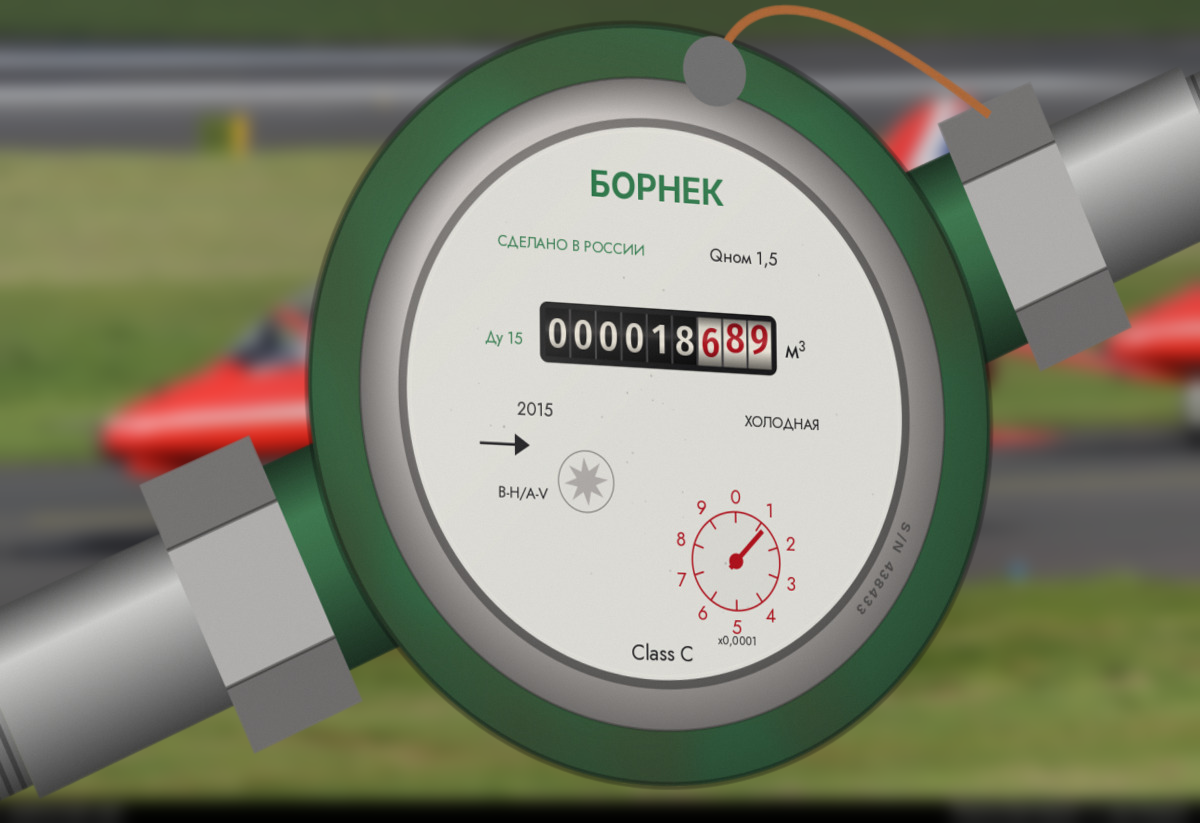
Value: 18.6891 m³
